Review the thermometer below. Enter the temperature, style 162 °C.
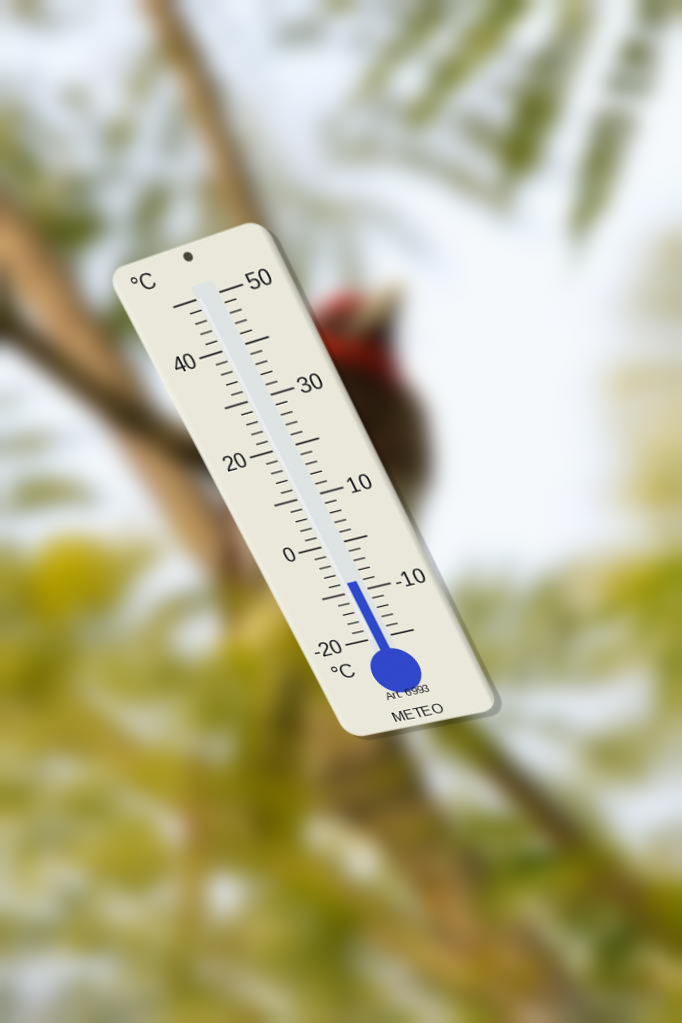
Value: -8 °C
